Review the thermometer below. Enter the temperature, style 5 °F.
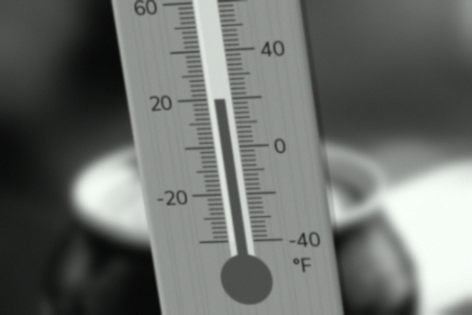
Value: 20 °F
